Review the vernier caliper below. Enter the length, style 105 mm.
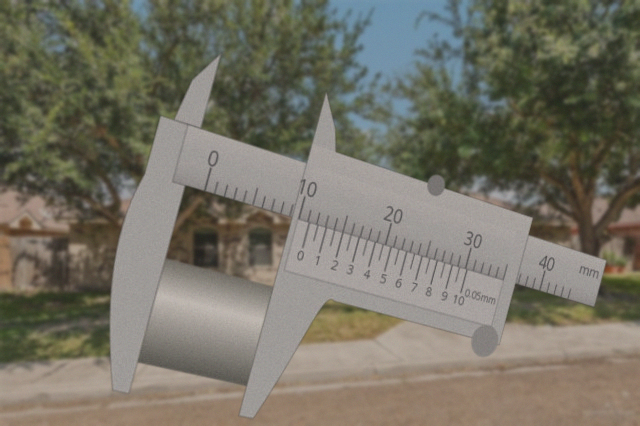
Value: 11.2 mm
